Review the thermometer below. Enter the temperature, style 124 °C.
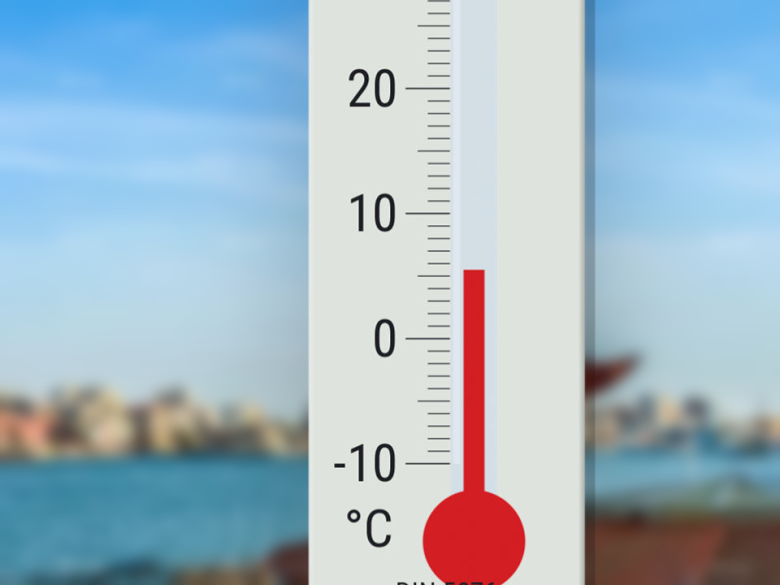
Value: 5.5 °C
